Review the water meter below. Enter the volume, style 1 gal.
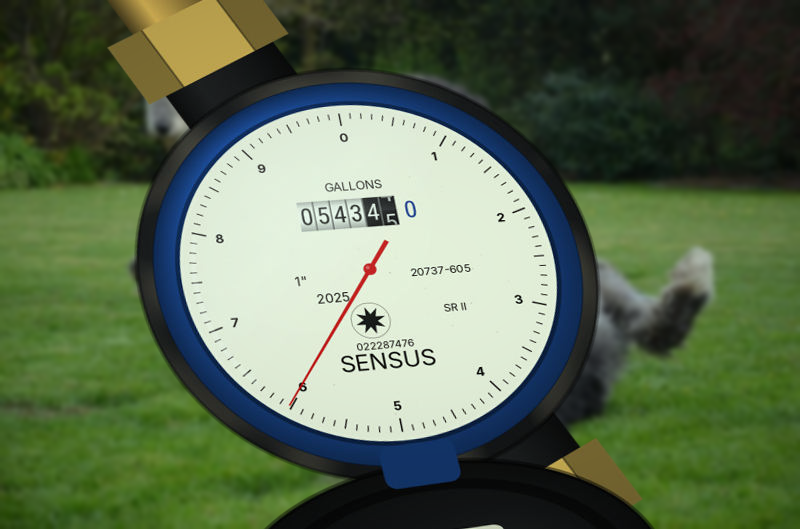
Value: 543446.0 gal
